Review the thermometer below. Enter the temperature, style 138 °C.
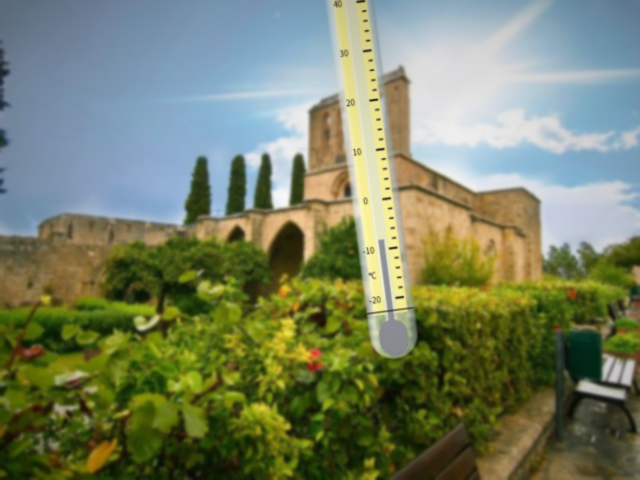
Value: -8 °C
